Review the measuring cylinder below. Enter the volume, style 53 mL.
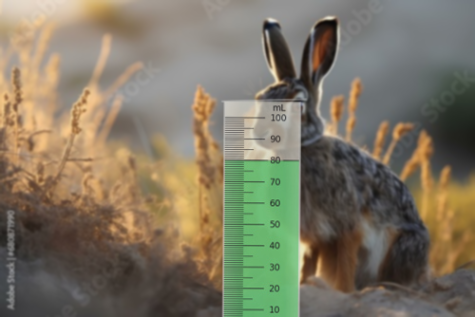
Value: 80 mL
